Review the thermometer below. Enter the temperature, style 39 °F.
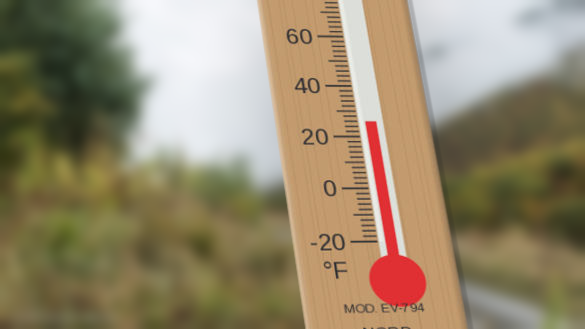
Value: 26 °F
